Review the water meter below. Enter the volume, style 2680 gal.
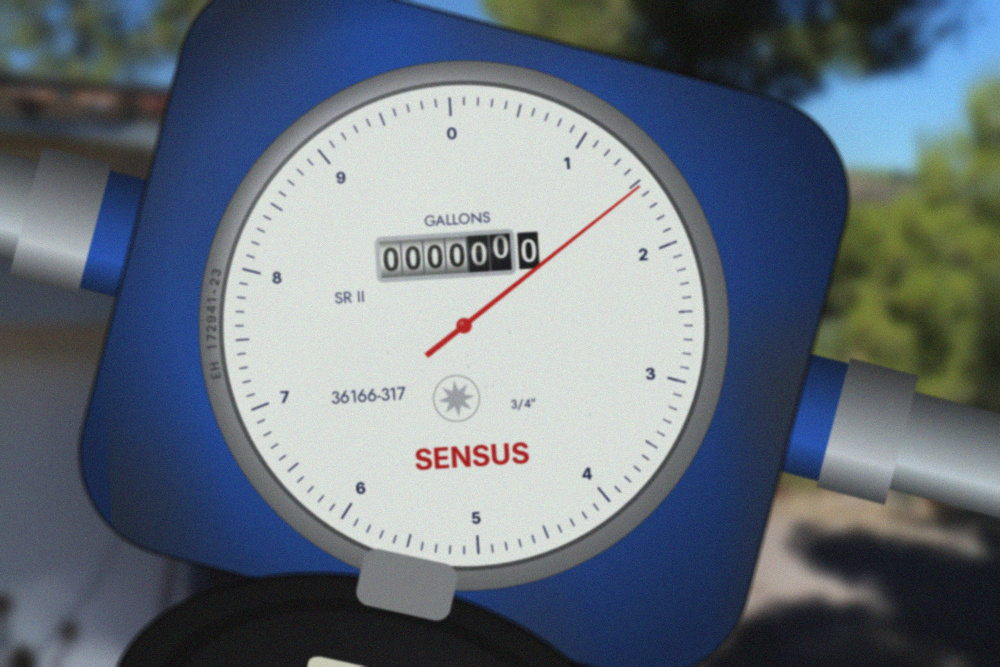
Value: 1.5 gal
